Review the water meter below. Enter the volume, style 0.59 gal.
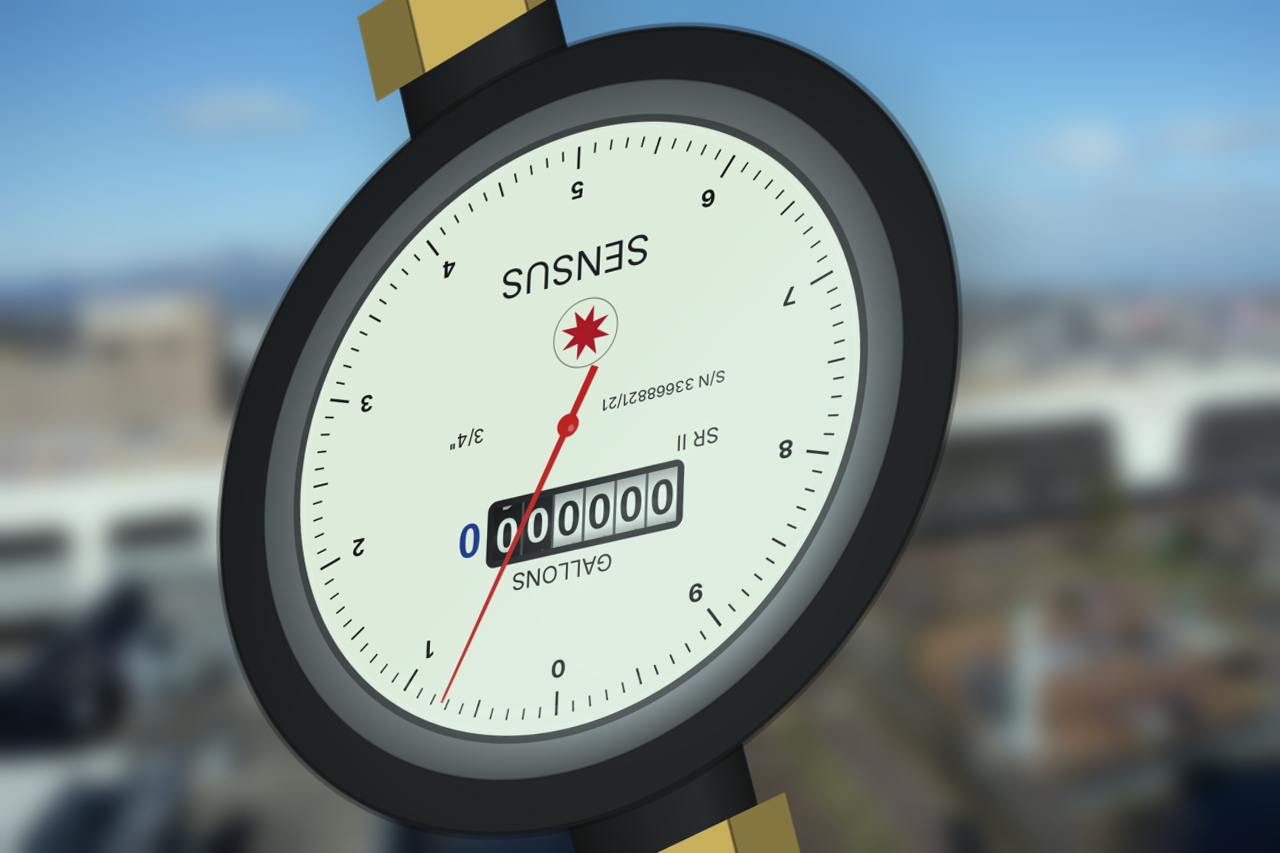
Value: 0.7 gal
